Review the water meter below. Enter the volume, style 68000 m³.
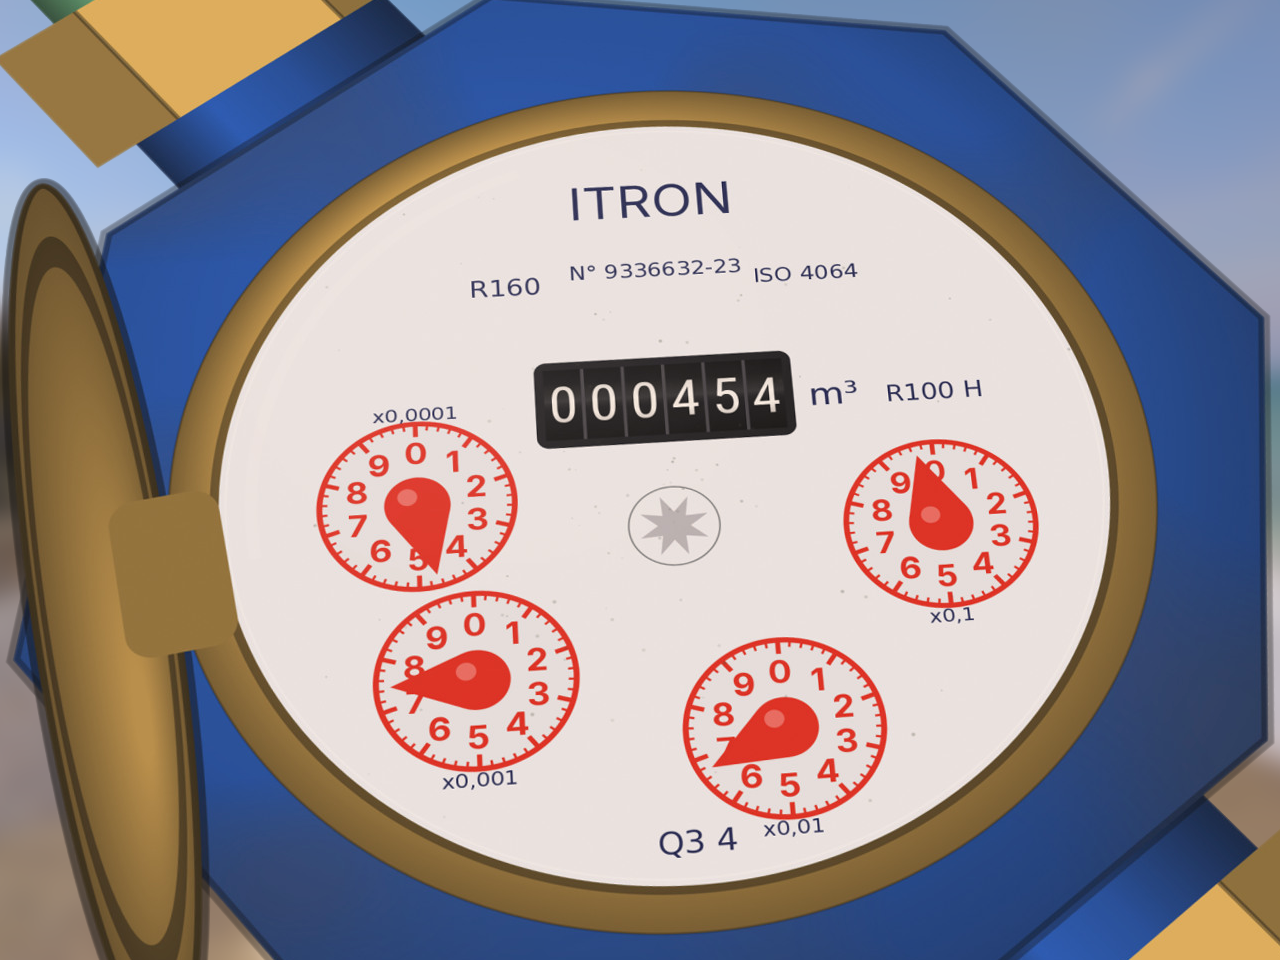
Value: 453.9674 m³
